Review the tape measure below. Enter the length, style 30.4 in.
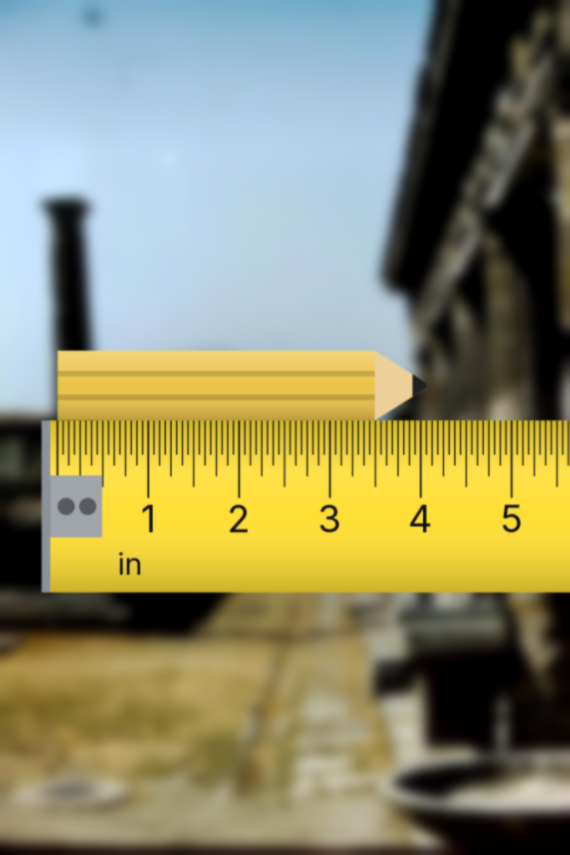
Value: 4.0625 in
